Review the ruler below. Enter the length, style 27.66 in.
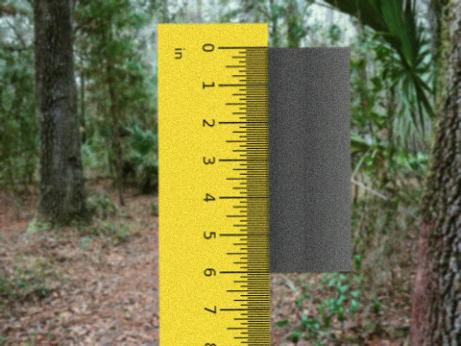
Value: 6 in
